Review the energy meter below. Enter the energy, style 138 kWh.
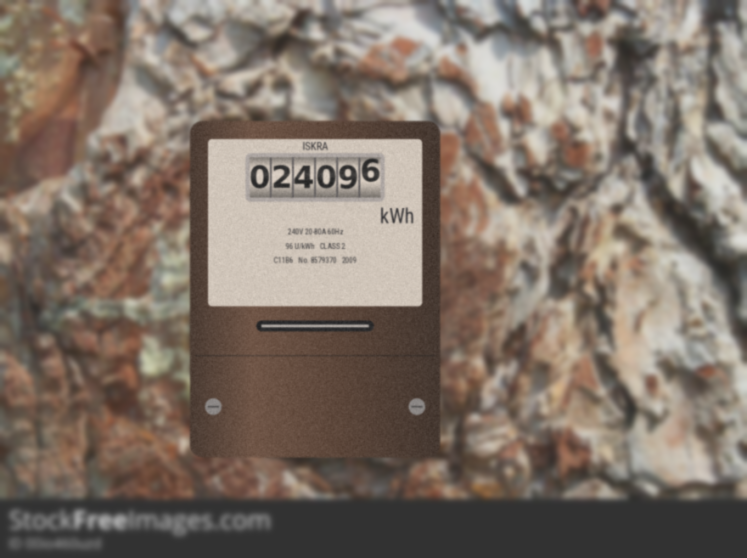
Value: 24096 kWh
